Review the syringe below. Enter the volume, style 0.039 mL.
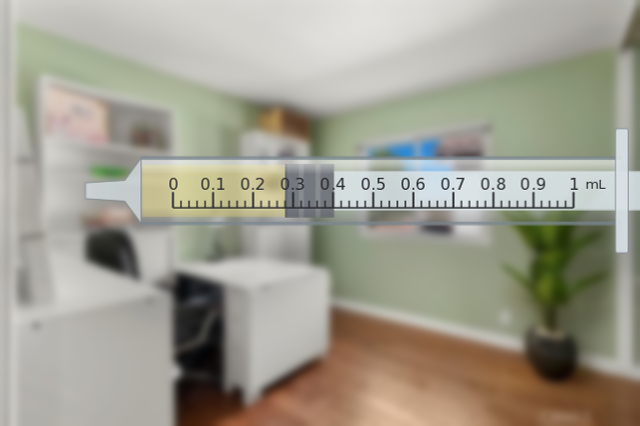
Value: 0.28 mL
